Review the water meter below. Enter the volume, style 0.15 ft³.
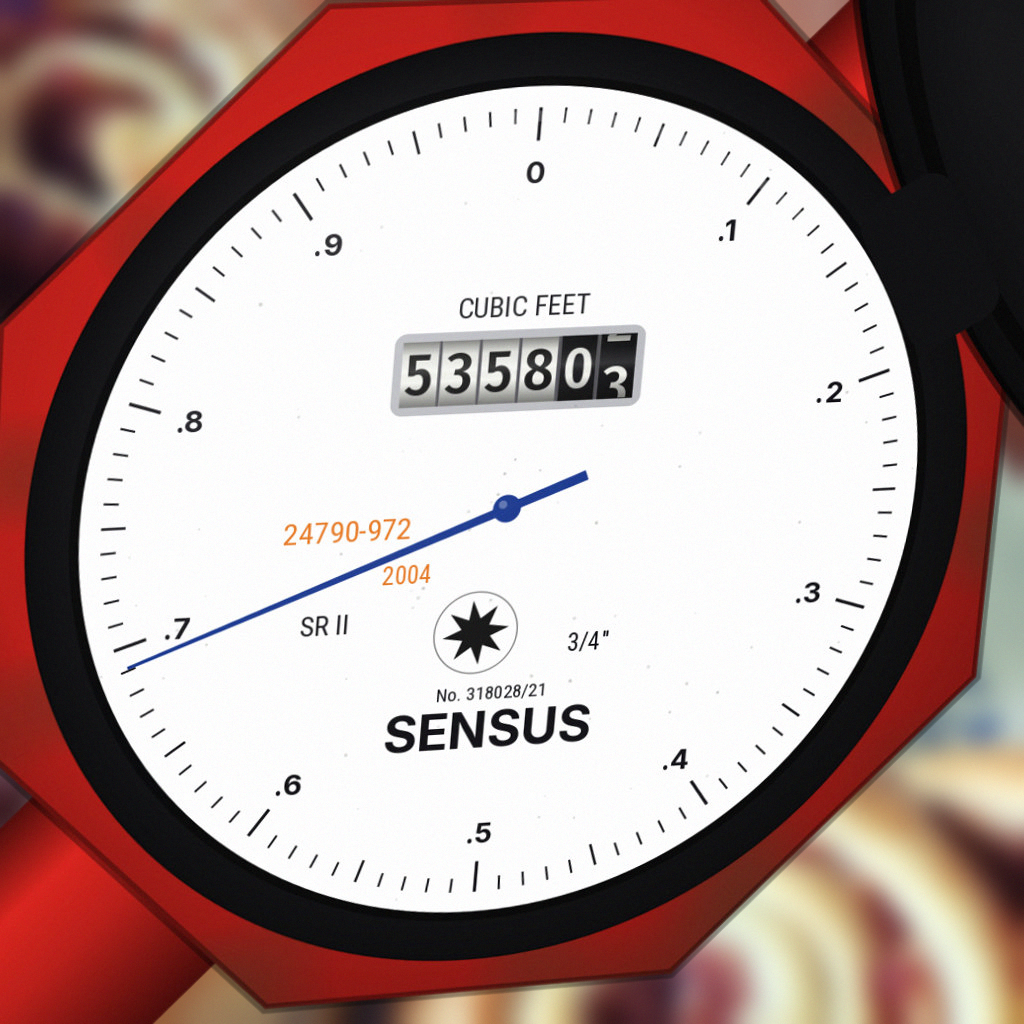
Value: 535802.69 ft³
